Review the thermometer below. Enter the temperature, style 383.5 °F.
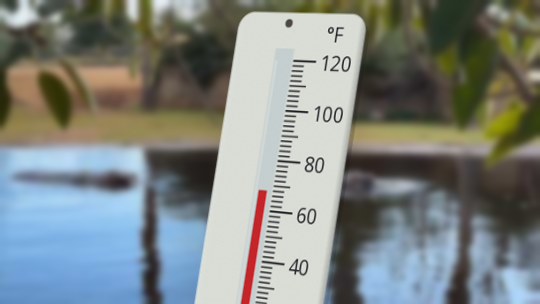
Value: 68 °F
